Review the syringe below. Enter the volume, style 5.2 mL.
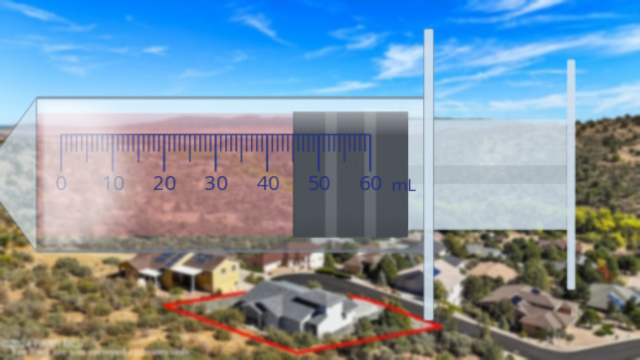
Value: 45 mL
